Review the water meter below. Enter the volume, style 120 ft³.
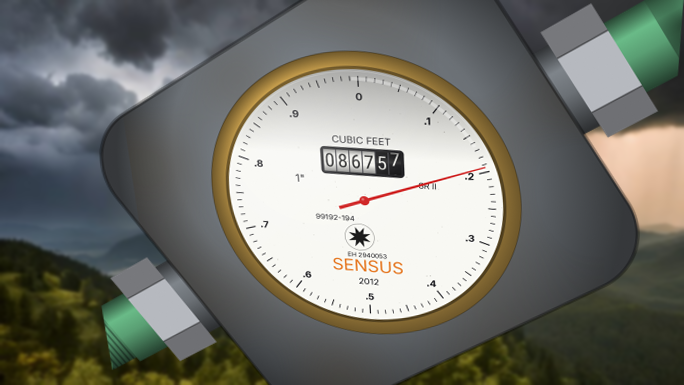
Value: 86757.19 ft³
